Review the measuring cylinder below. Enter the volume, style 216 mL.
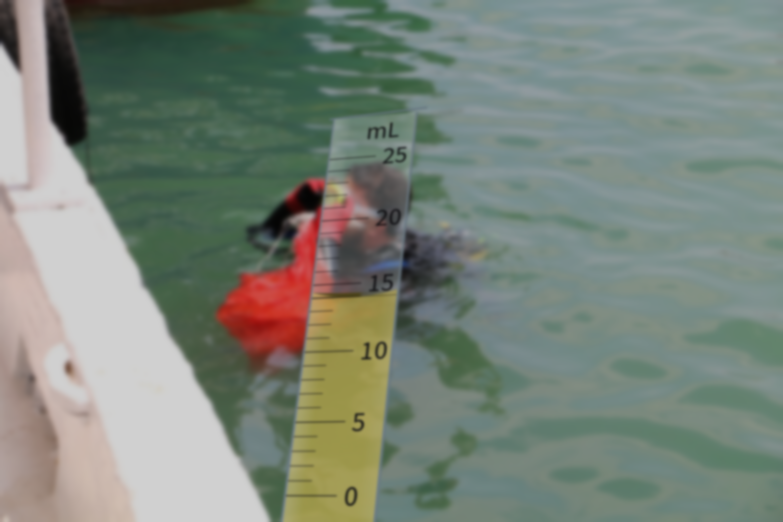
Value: 14 mL
